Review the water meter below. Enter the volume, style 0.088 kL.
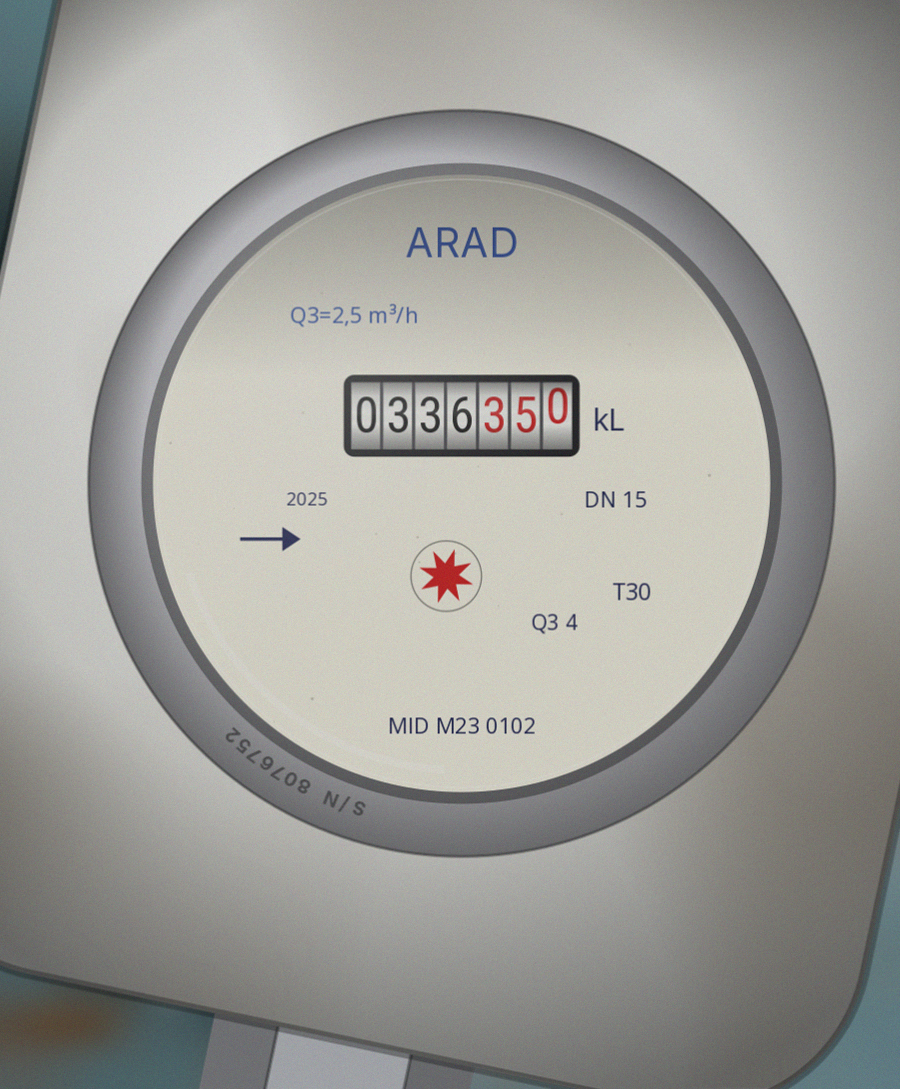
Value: 336.350 kL
